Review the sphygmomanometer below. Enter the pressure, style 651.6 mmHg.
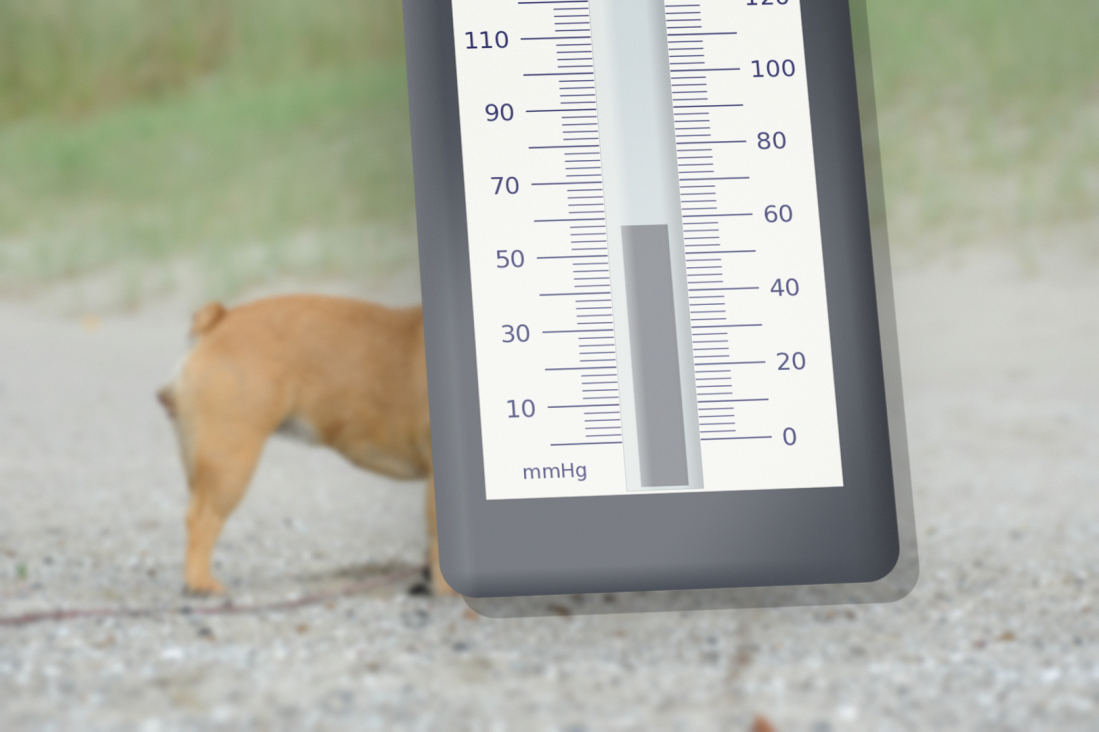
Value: 58 mmHg
